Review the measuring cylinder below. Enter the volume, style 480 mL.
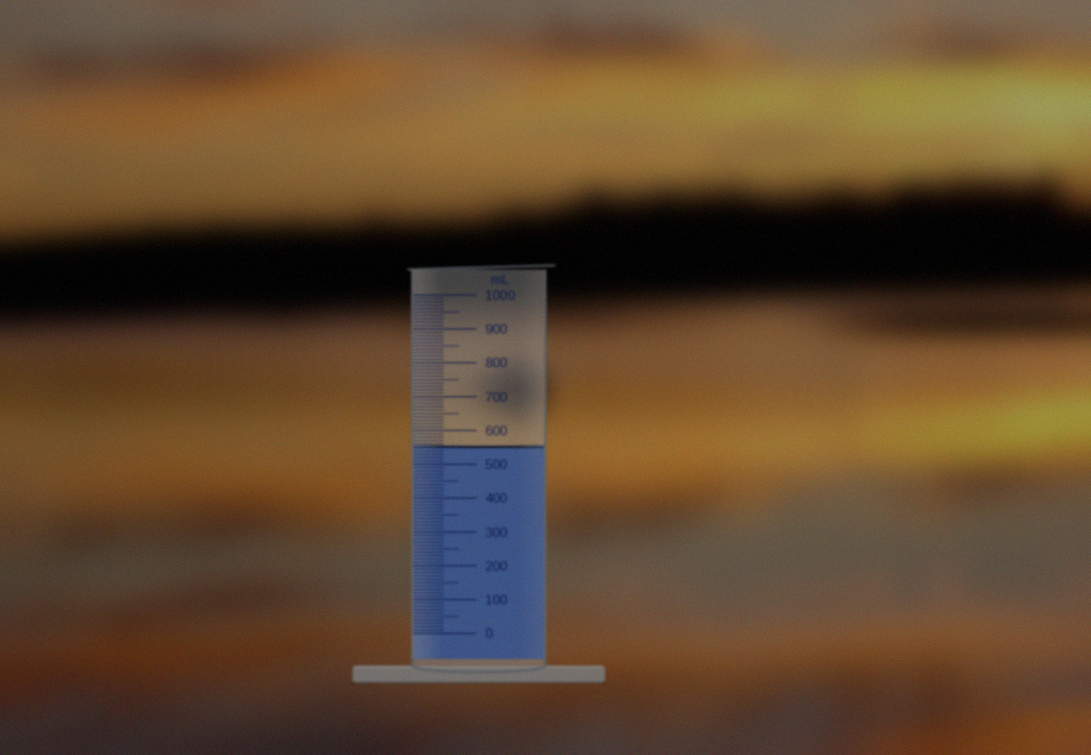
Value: 550 mL
